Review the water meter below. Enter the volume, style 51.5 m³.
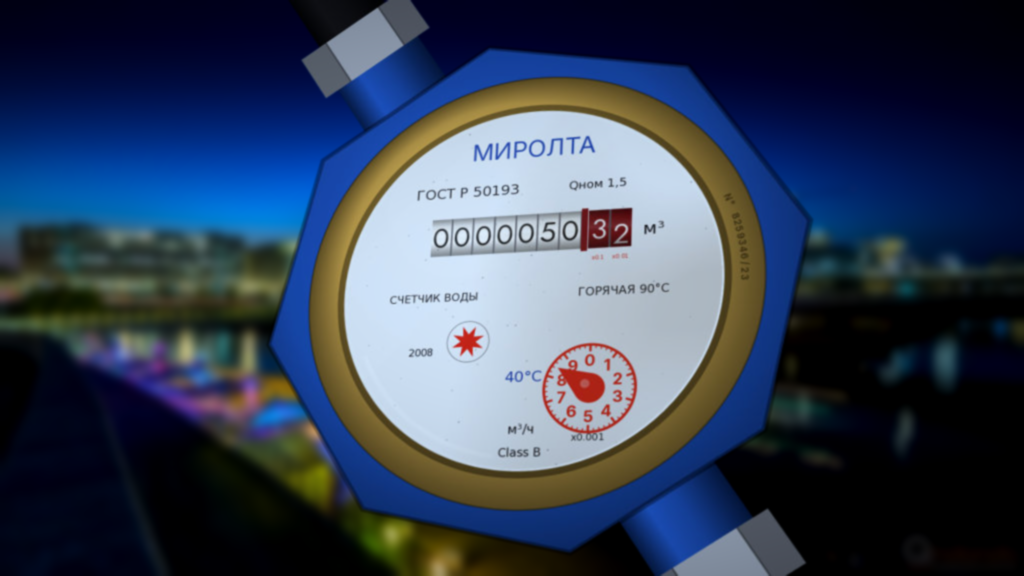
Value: 50.318 m³
